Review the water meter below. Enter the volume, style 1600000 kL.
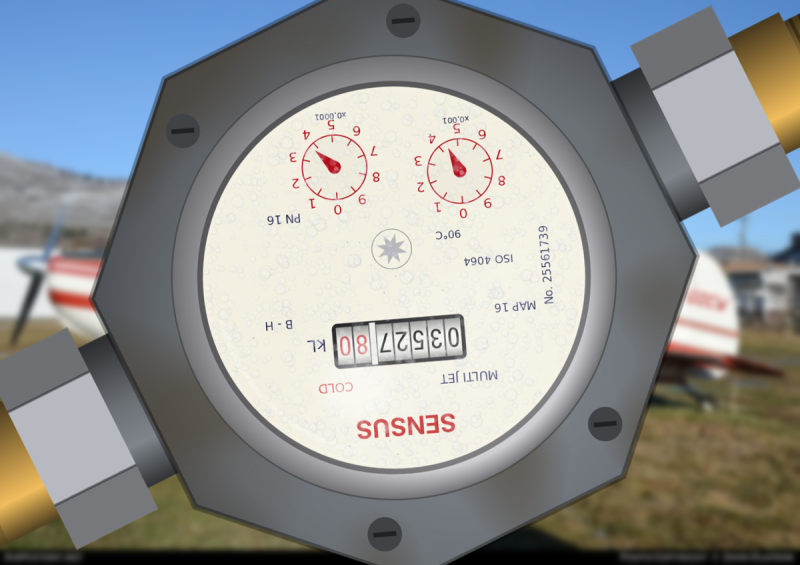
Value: 3527.8043 kL
